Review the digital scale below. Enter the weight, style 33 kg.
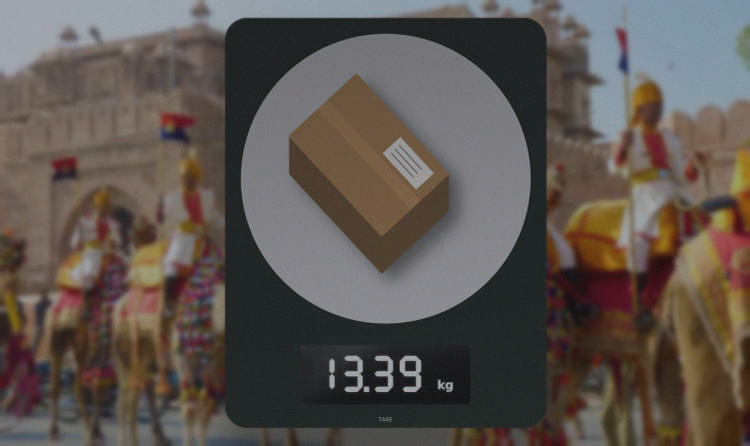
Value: 13.39 kg
